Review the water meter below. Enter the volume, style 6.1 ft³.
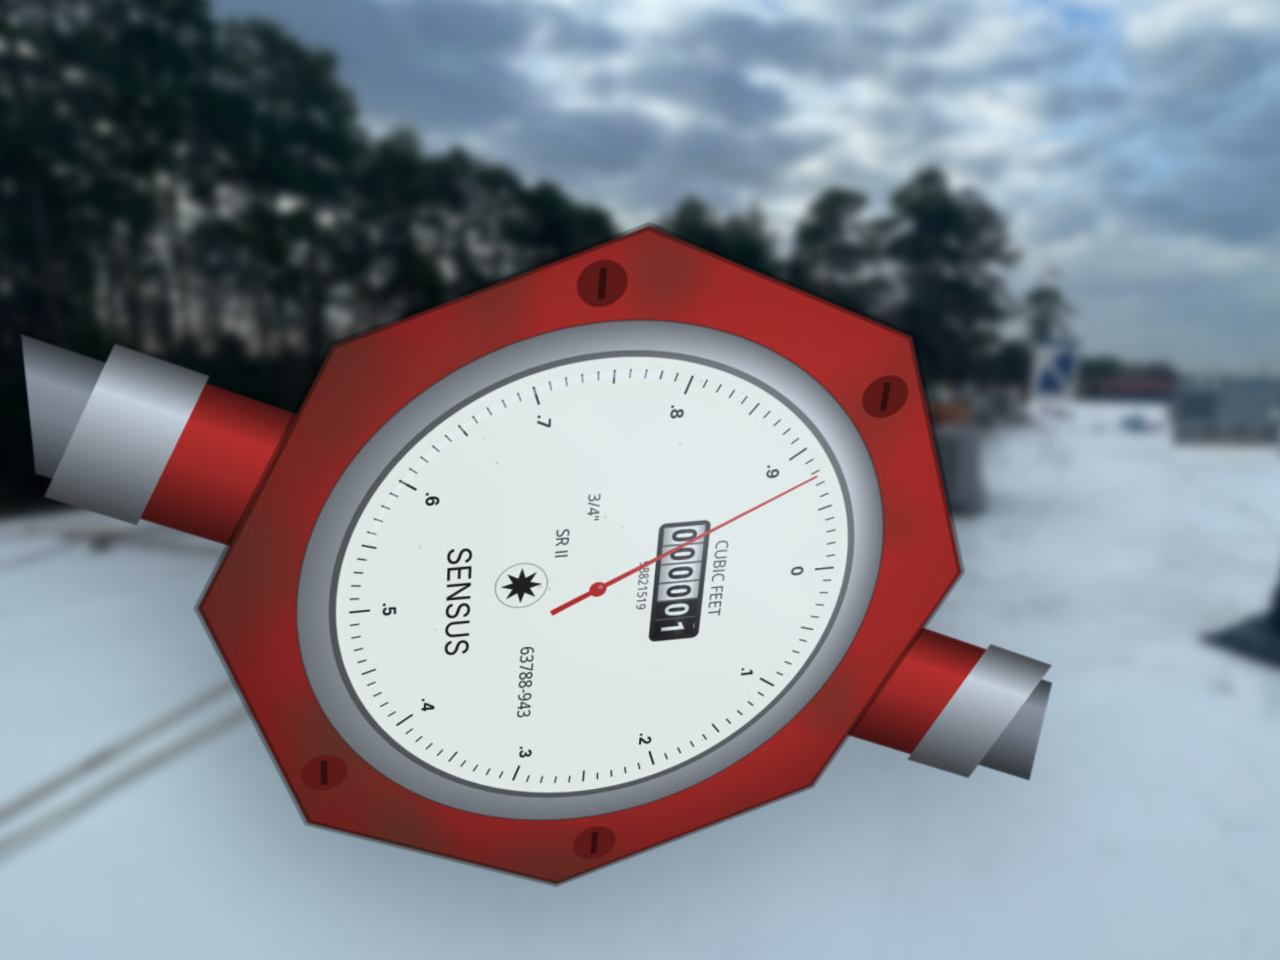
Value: 0.92 ft³
